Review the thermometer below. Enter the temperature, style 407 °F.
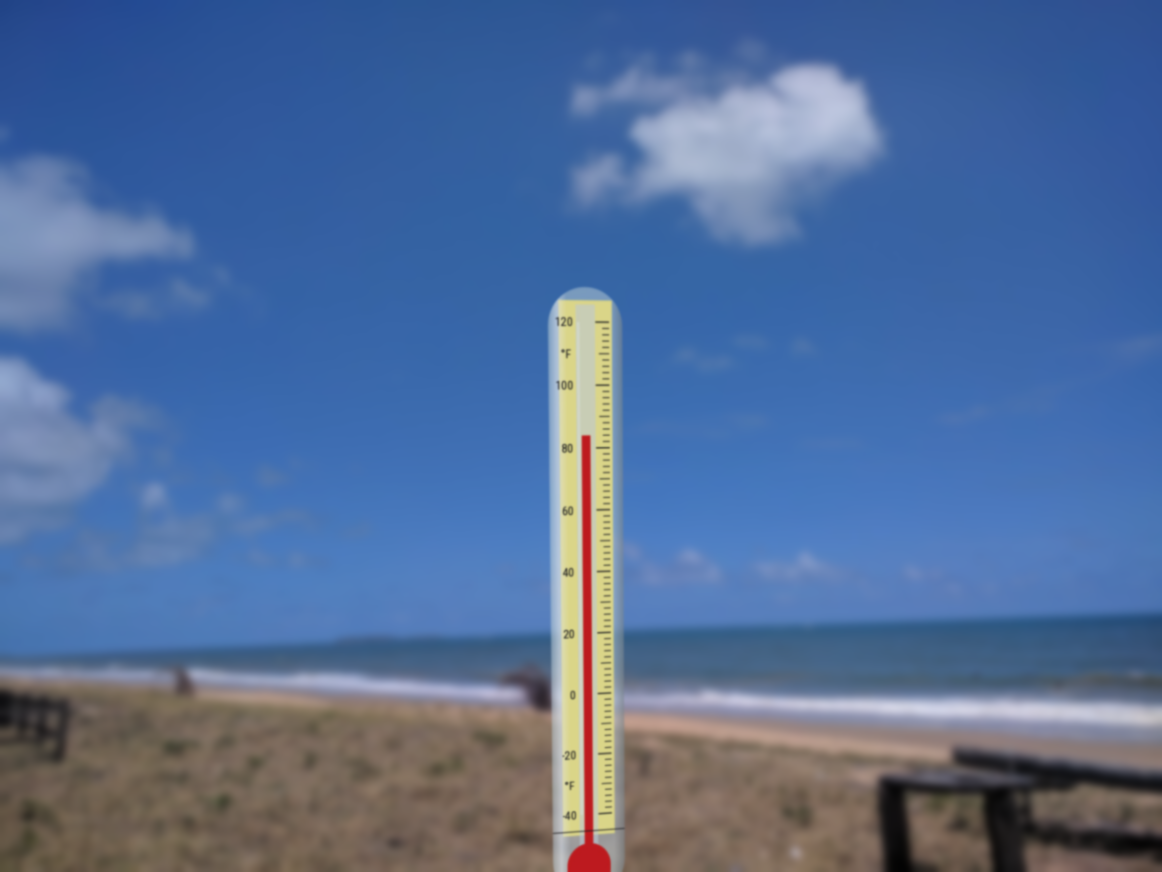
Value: 84 °F
